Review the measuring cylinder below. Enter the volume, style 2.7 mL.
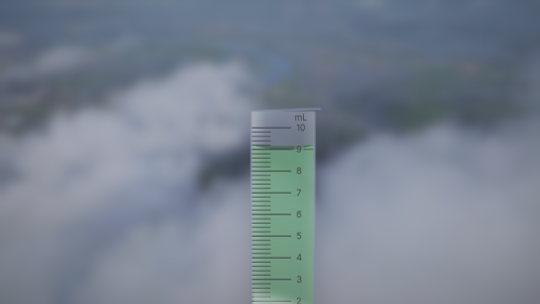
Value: 9 mL
